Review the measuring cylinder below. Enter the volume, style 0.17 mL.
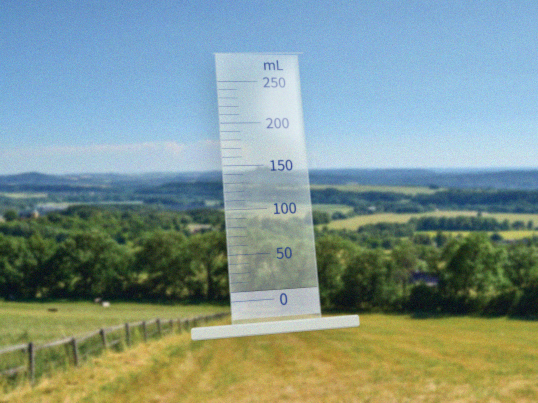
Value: 10 mL
